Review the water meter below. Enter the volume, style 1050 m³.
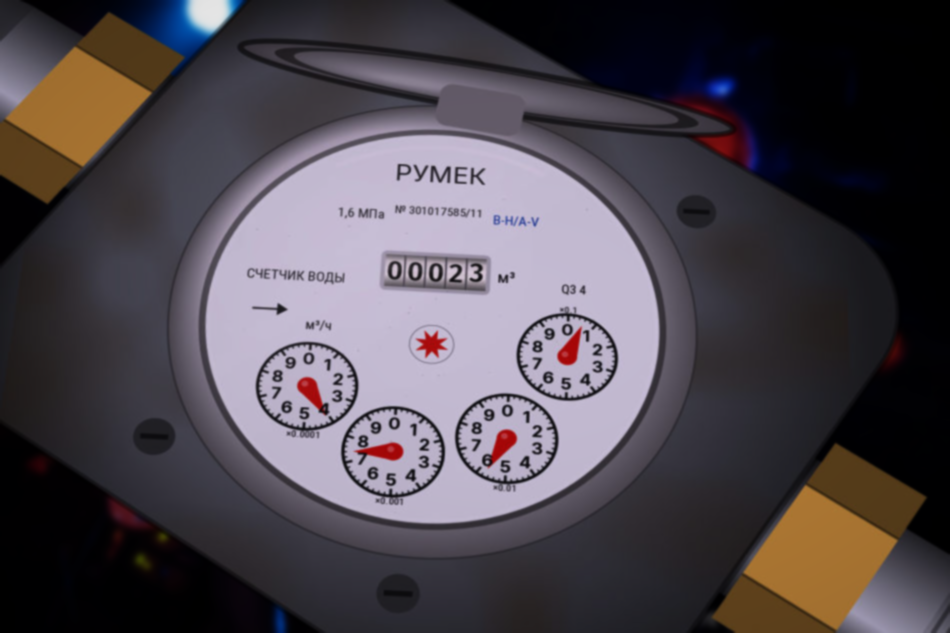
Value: 23.0574 m³
